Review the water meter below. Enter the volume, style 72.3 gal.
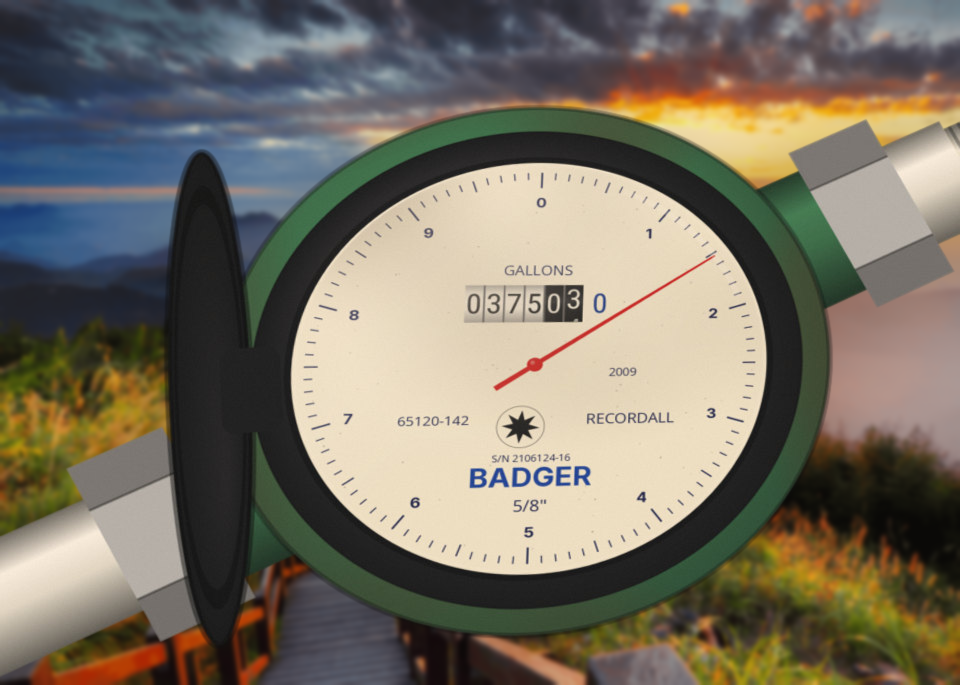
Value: 375031.5 gal
